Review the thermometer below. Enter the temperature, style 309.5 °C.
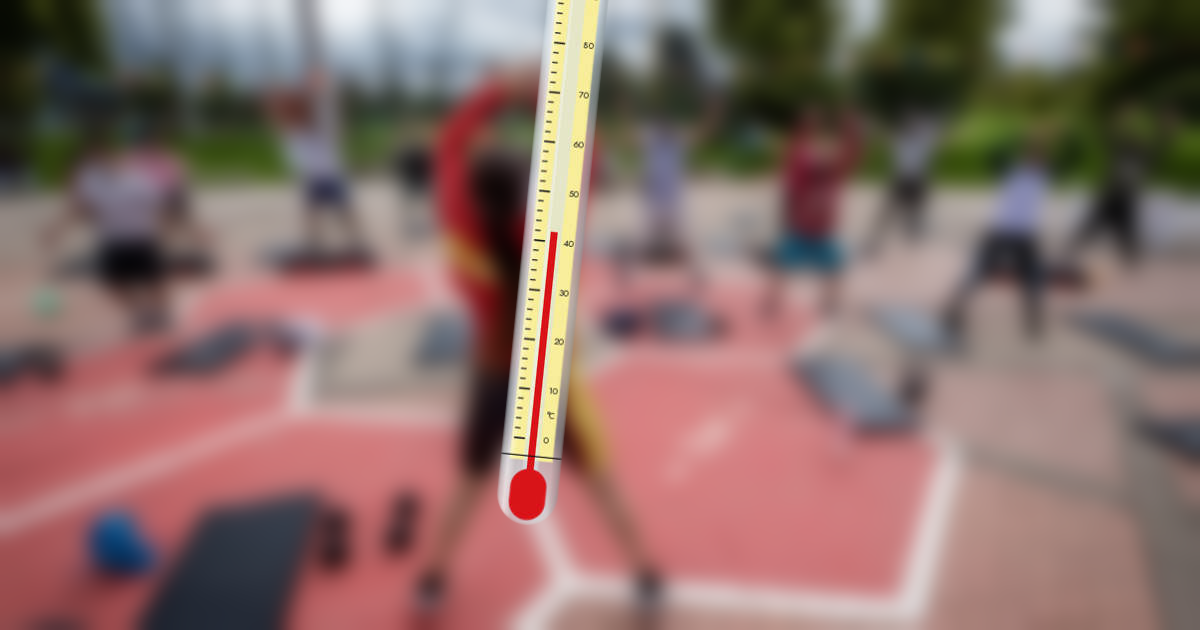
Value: 42 °C
